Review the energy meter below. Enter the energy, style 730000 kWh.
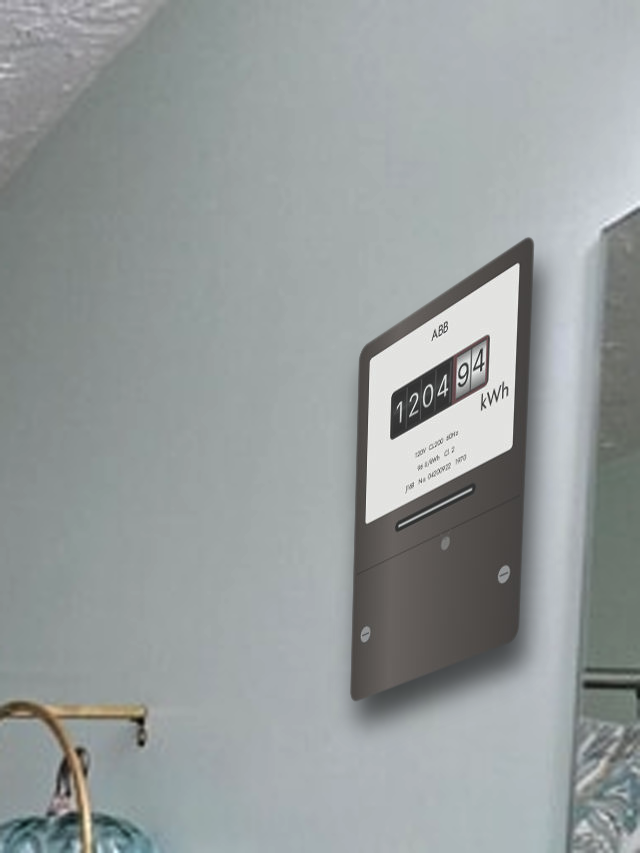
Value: 1204.94 kWh
